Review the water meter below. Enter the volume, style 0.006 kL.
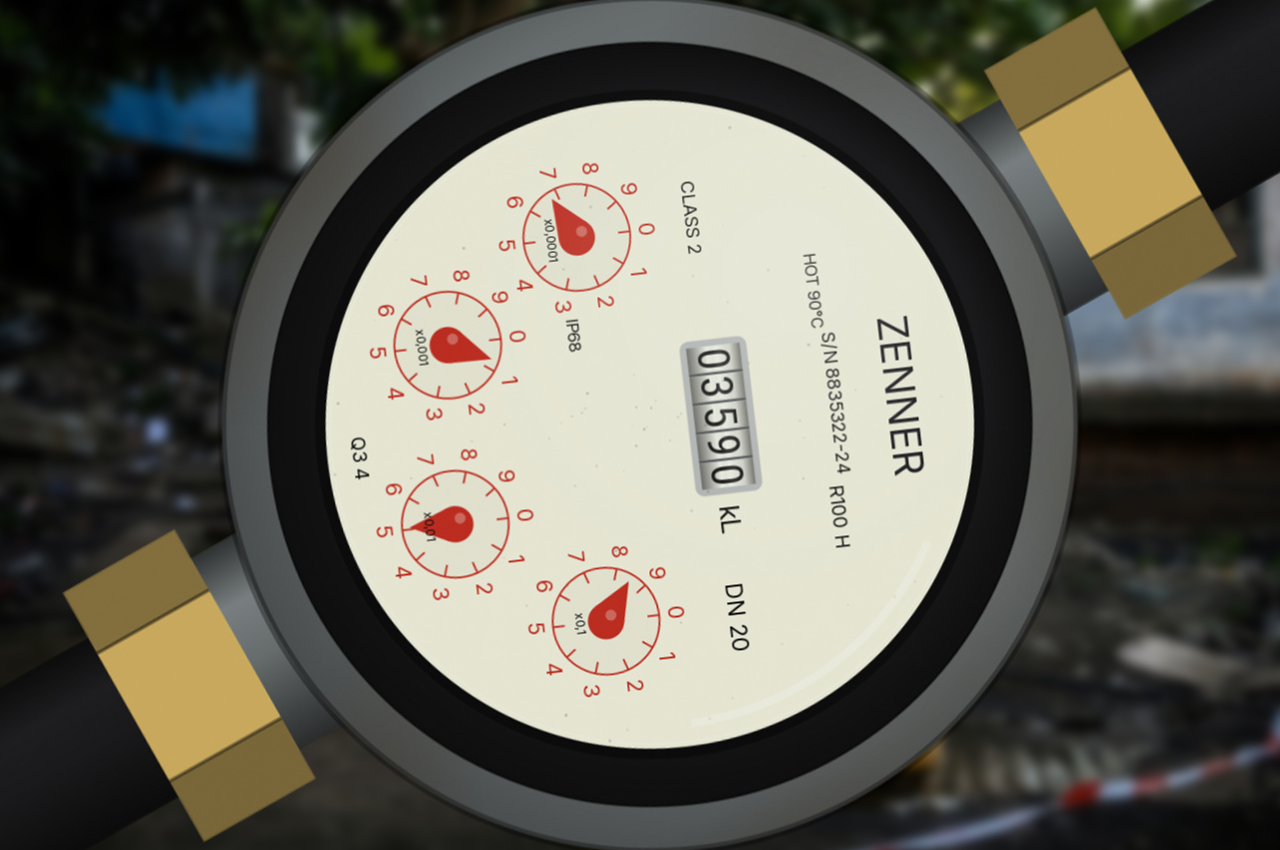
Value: 3590.8506 kL
